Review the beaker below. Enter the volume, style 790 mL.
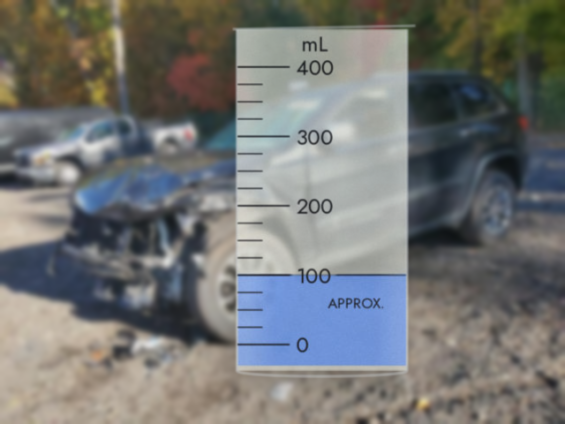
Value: 100 mL
